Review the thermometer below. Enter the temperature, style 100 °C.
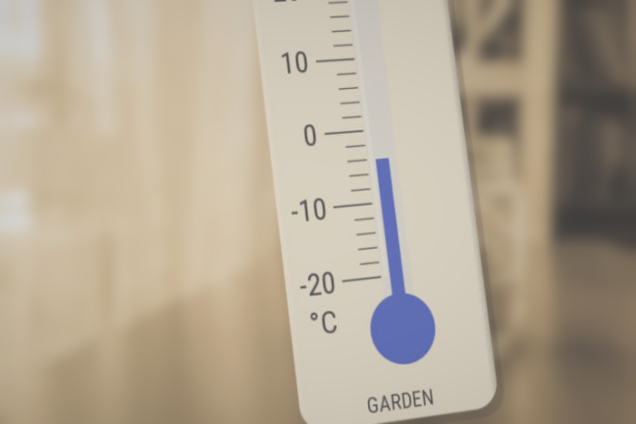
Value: -4 °C
